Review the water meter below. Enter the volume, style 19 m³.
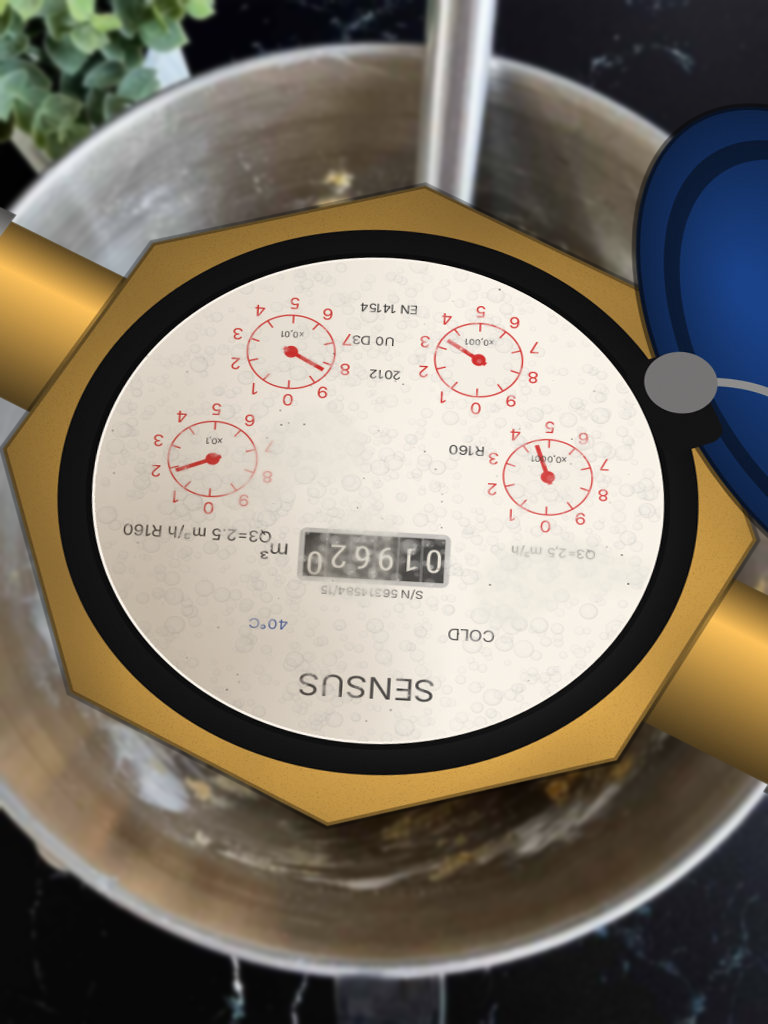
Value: 19620.1834 m³
